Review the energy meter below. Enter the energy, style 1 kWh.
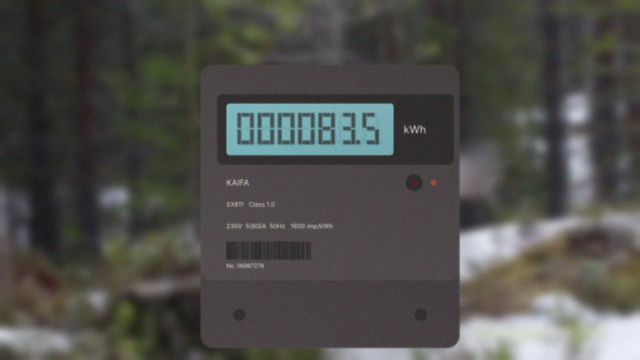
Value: 83.5 kWh
